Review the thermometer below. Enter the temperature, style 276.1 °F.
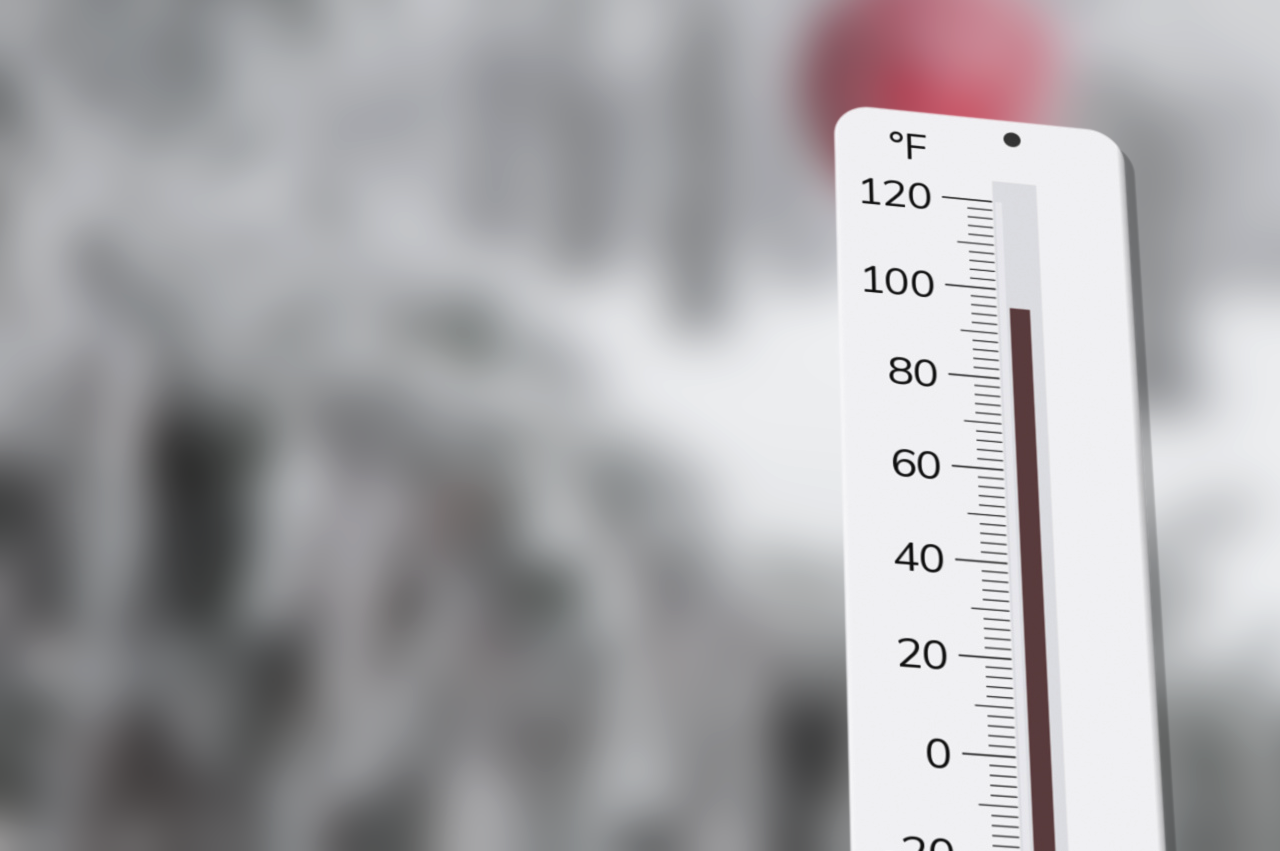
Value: 96 °F
